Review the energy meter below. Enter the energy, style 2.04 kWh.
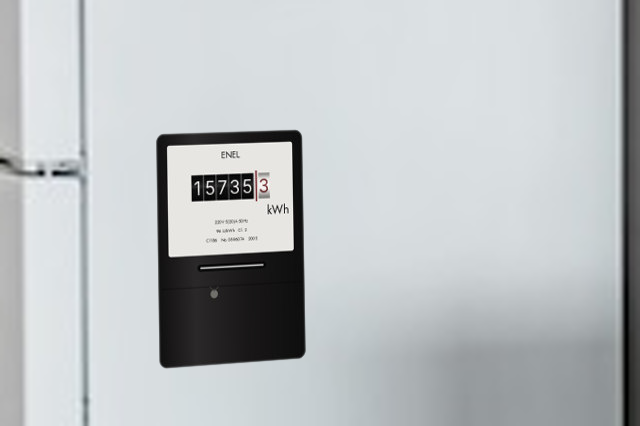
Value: 15735.3 kWh
